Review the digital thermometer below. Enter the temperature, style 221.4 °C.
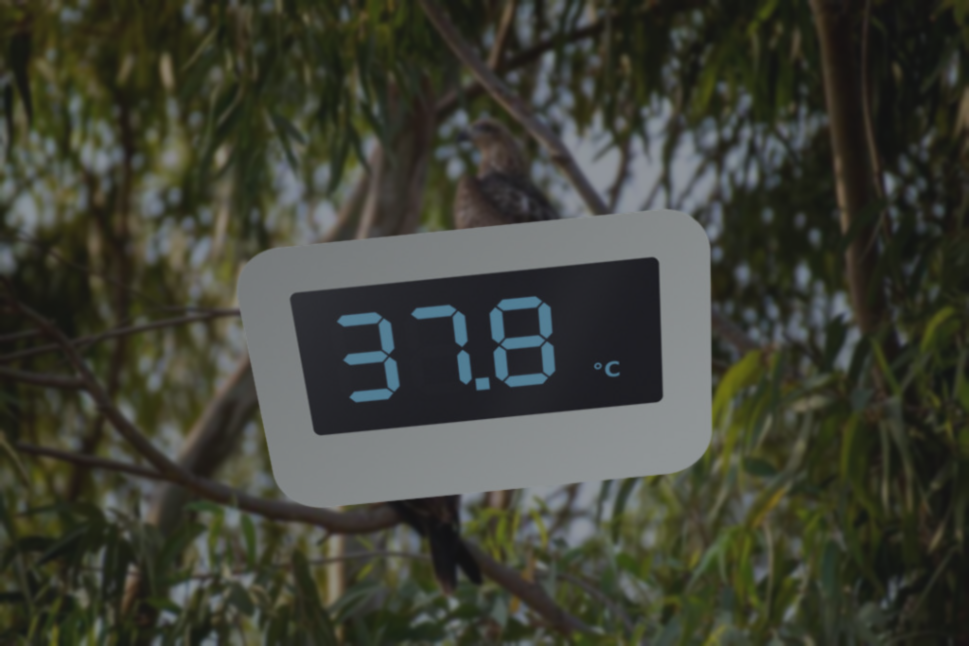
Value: 37.8 °C
